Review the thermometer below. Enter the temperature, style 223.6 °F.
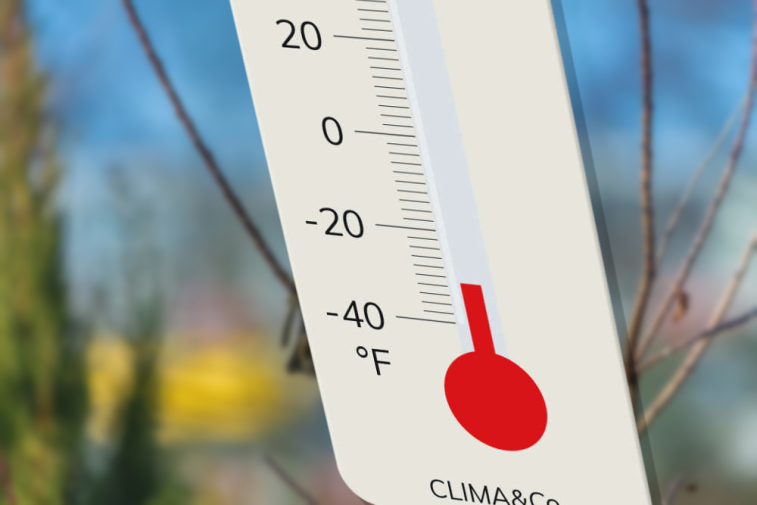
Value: -31 °F
